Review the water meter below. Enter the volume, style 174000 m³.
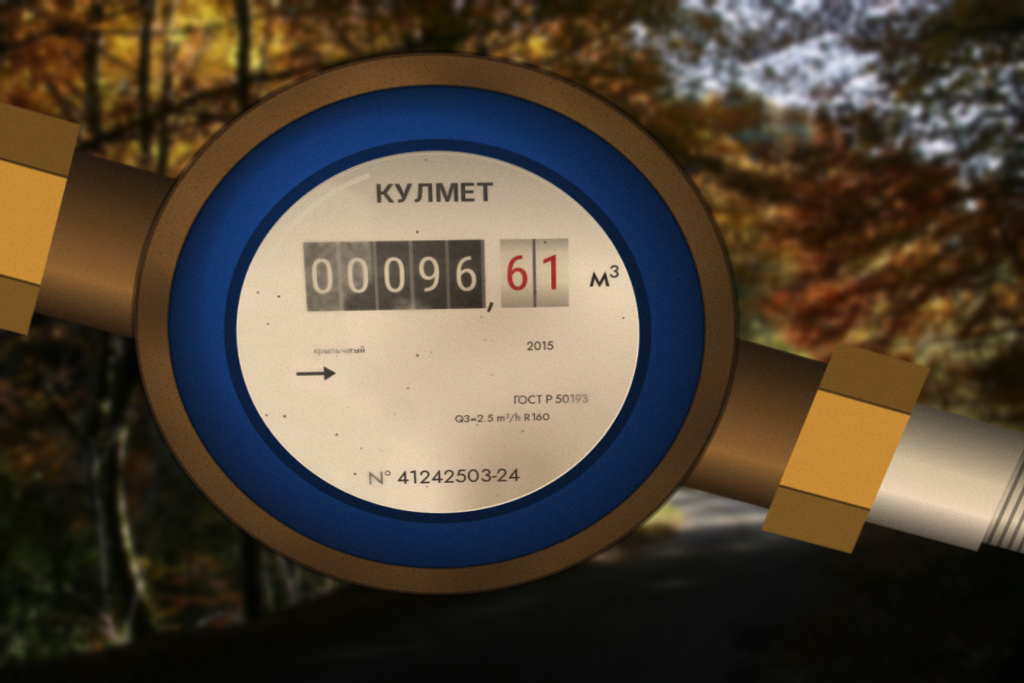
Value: 96.61 m³
